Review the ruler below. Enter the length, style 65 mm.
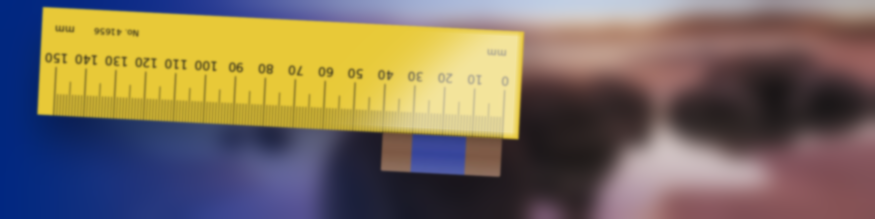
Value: 40 mm
